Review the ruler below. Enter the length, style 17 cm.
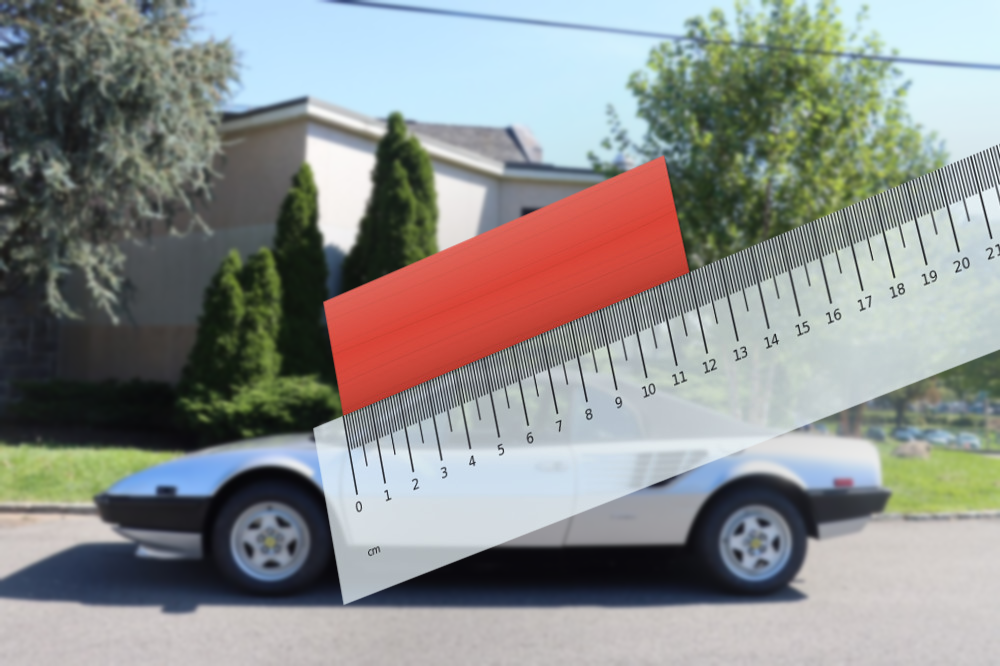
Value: 12 cm
